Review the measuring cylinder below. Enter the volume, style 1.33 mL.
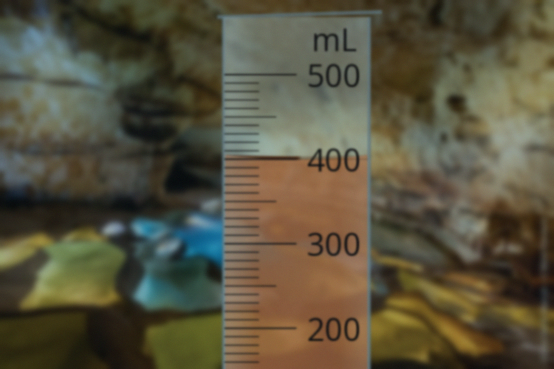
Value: 400 mL
